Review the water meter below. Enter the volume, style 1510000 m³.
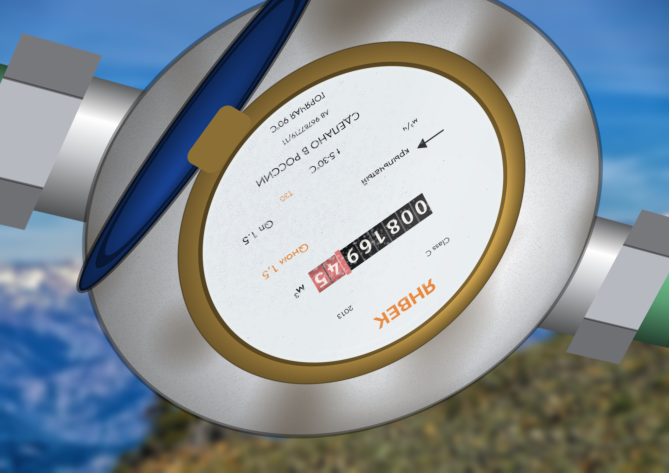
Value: 8169.45 m³
